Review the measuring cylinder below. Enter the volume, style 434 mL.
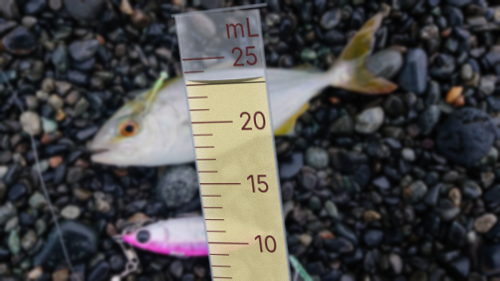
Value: 23 mL
